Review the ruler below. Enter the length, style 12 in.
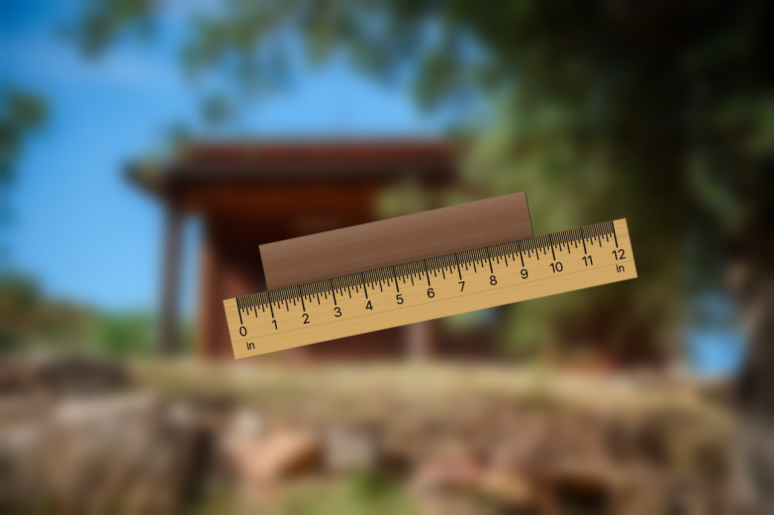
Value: 8.5 in
